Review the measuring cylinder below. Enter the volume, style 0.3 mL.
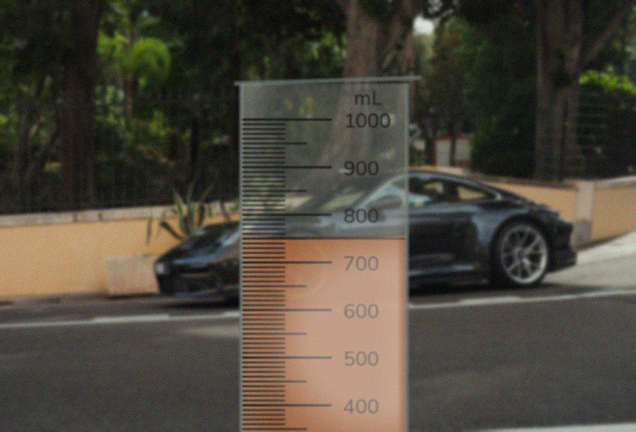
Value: 750 mL
